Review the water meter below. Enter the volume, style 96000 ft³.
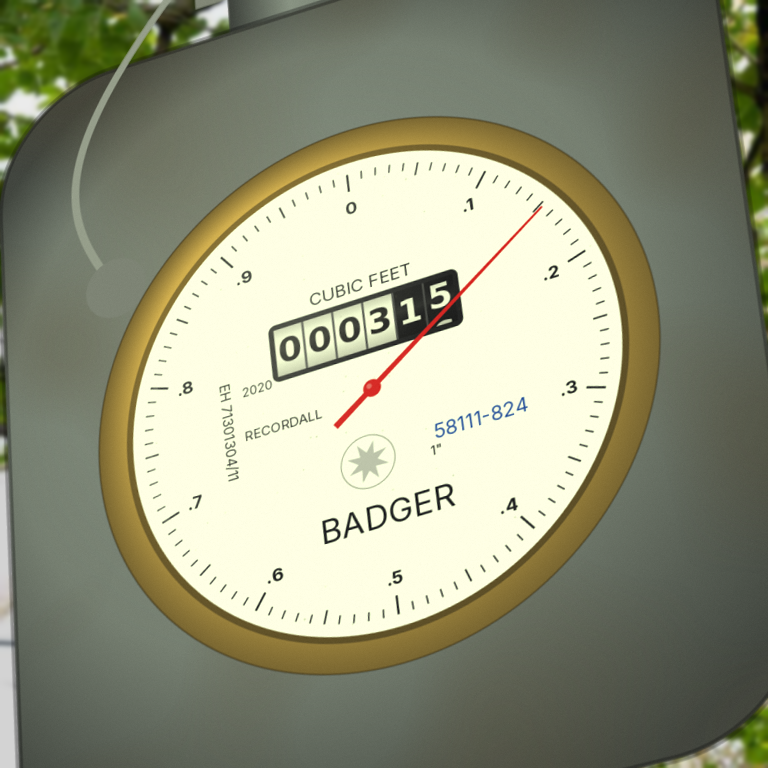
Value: 315.15 ft³
